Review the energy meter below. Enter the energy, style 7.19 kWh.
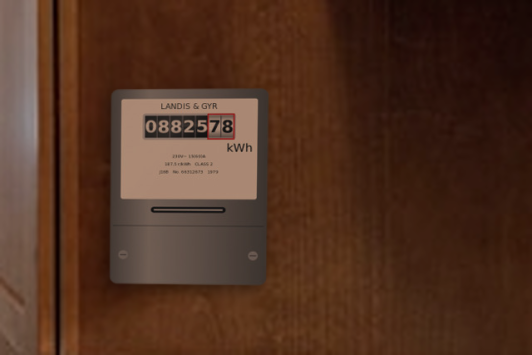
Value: 8825.78 kWh
